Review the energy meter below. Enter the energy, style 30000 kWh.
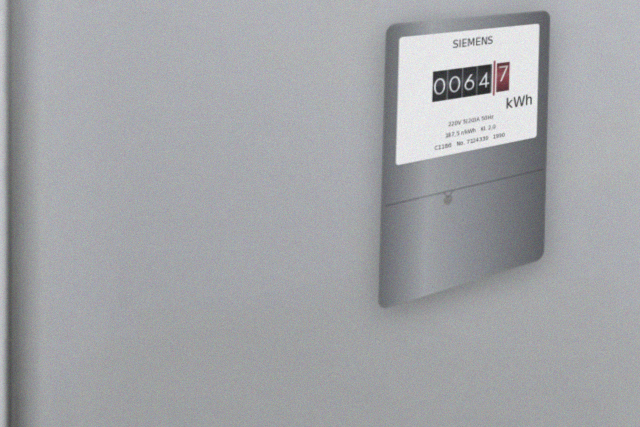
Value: 64.7 kWh
